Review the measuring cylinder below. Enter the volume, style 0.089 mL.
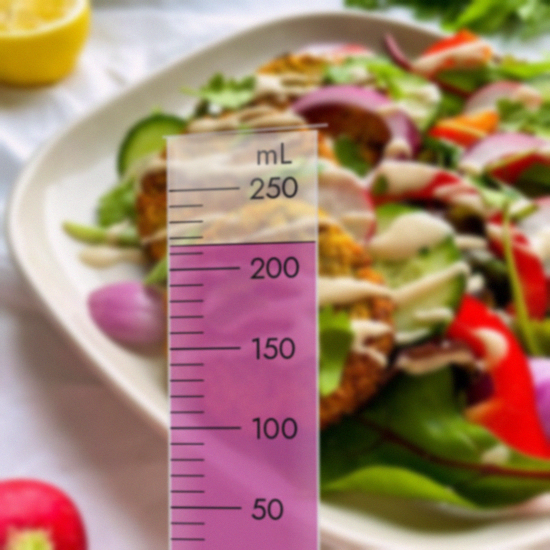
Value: 215 mL
